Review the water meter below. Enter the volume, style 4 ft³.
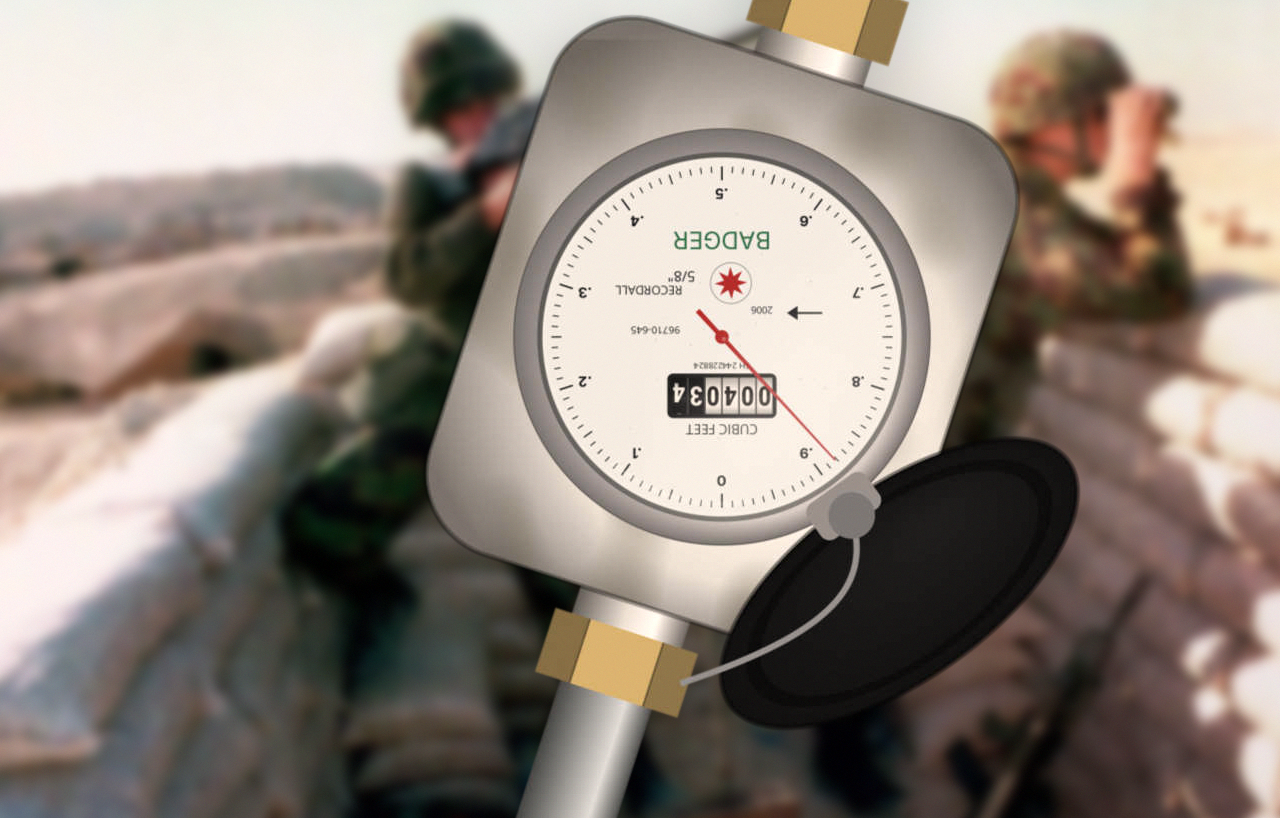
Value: 4033.88 ft³
